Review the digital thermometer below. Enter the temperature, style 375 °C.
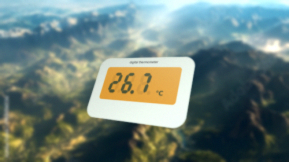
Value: 26.7 °C
